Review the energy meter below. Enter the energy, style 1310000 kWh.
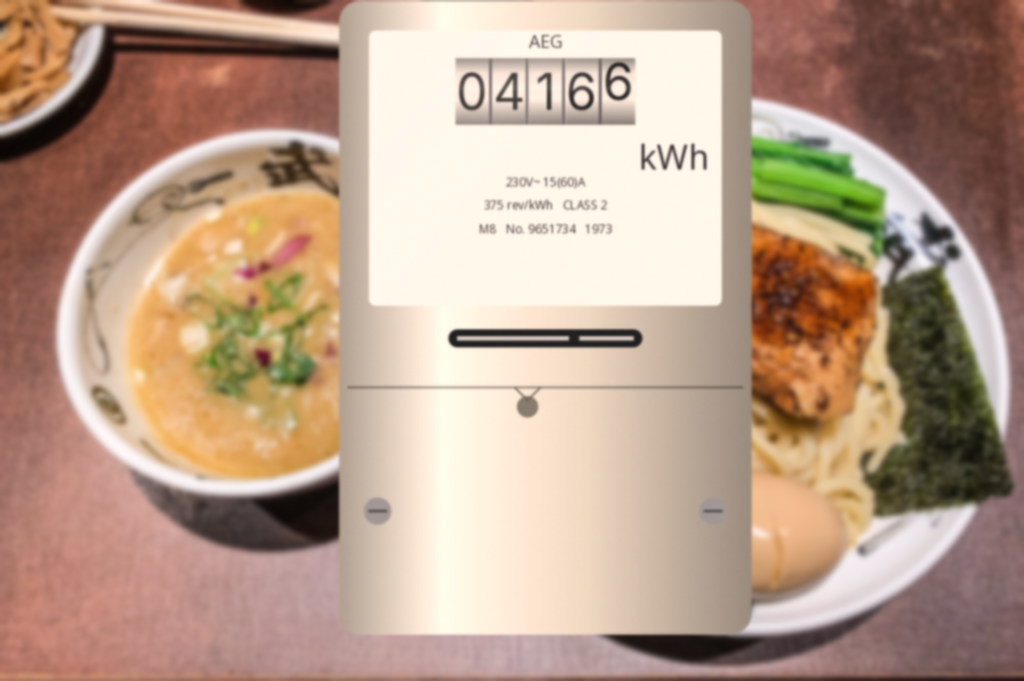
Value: 4166 kWh
